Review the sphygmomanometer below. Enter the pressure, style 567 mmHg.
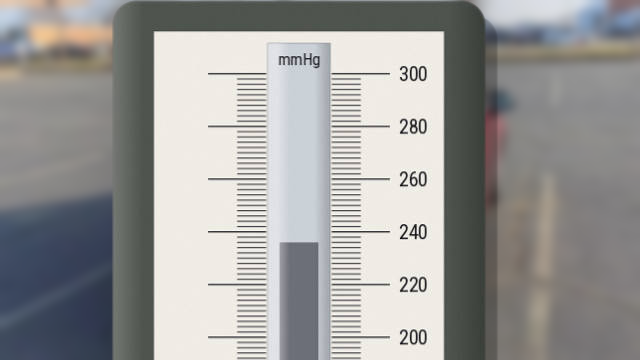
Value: 236 mmHg
